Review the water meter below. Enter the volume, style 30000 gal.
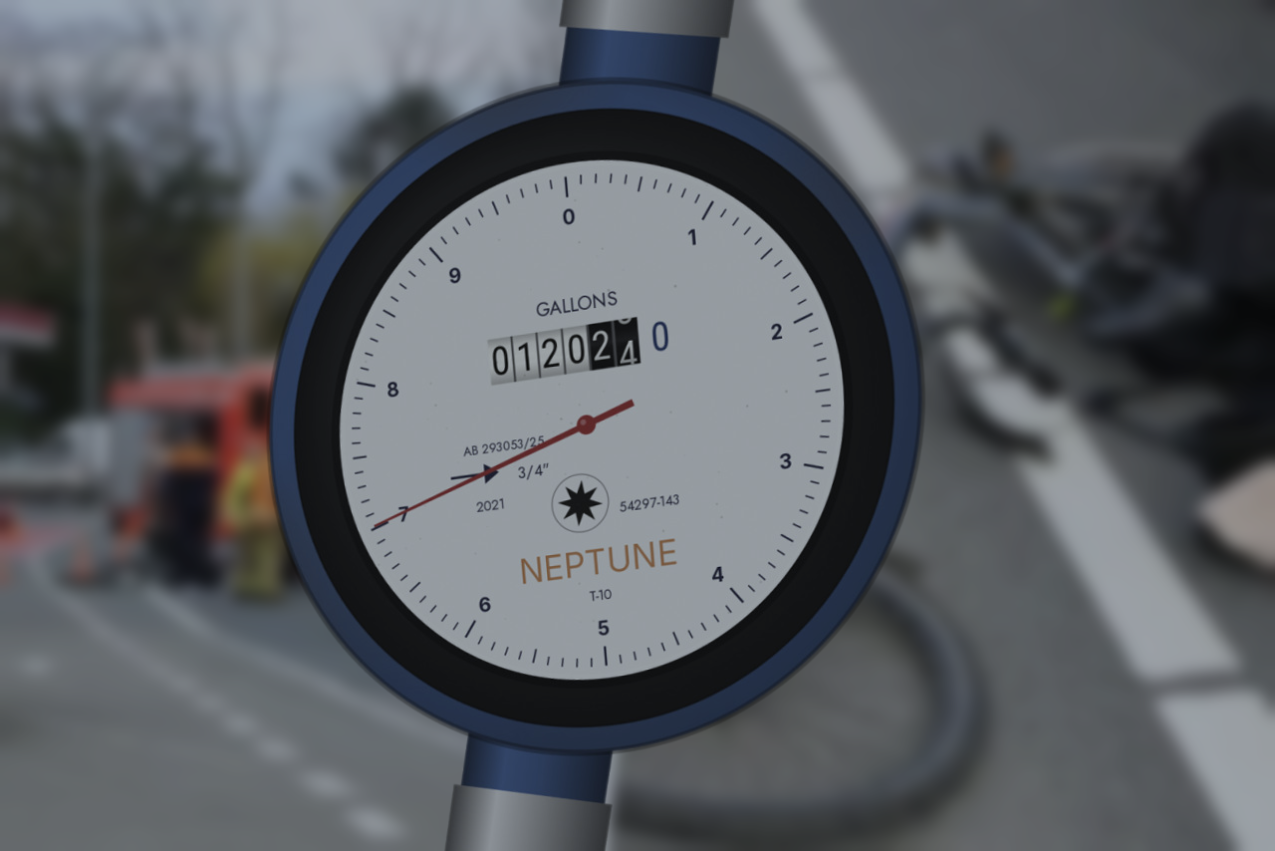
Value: 120237.0 gal
